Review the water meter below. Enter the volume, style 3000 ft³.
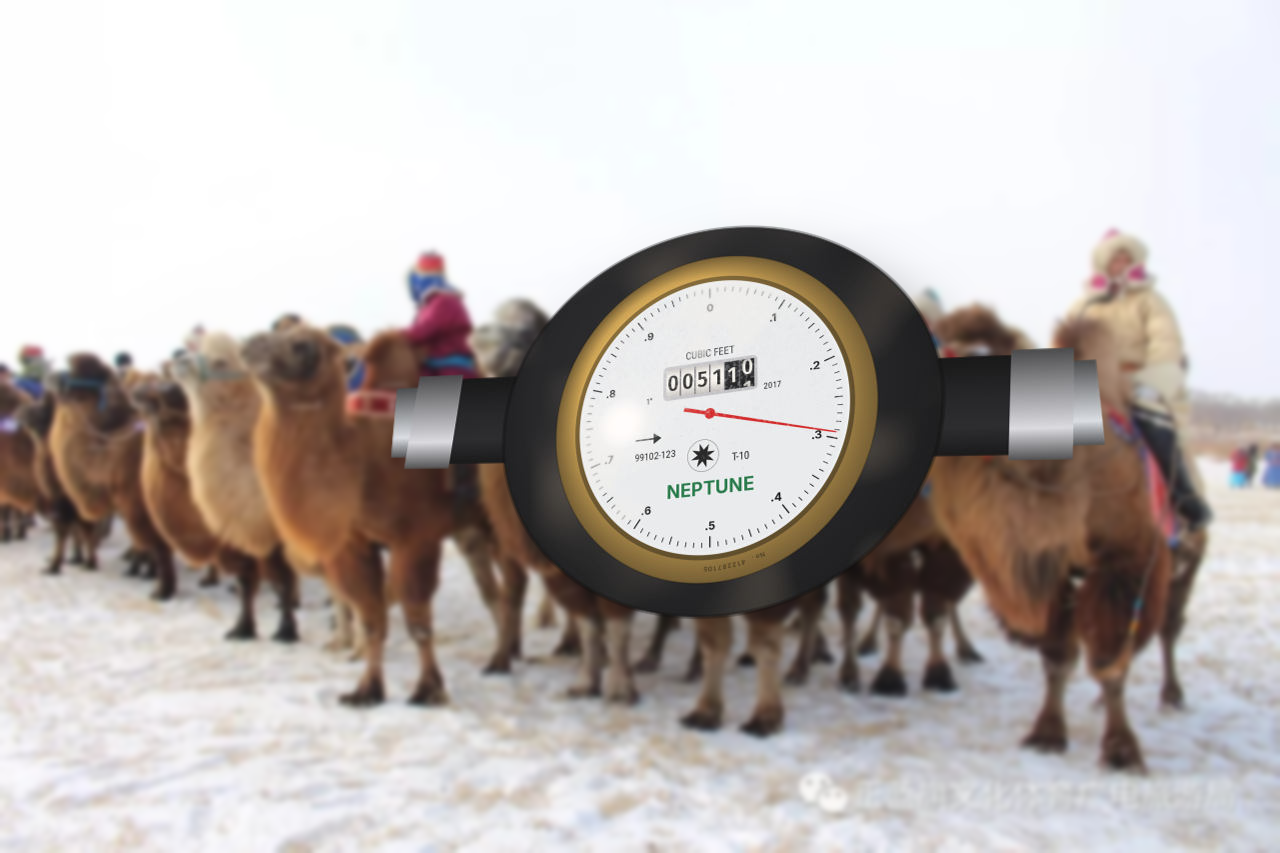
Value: 5110.29 ft³
